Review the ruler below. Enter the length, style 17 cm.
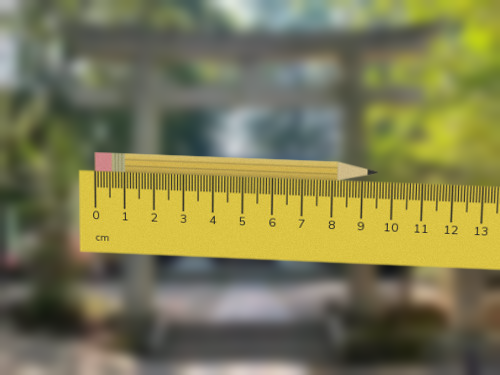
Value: 9.5 cm
